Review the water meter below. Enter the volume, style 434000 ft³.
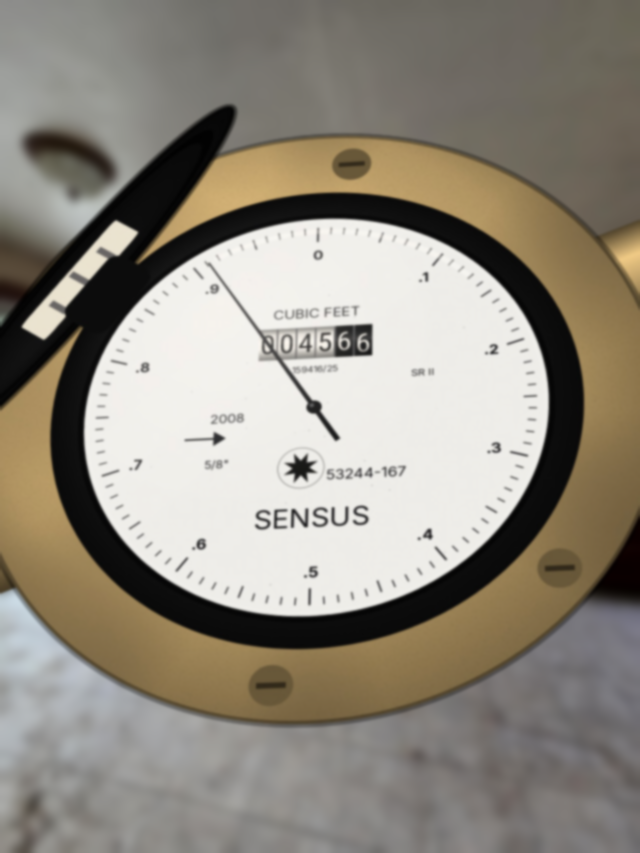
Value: 4565.91 ft³
